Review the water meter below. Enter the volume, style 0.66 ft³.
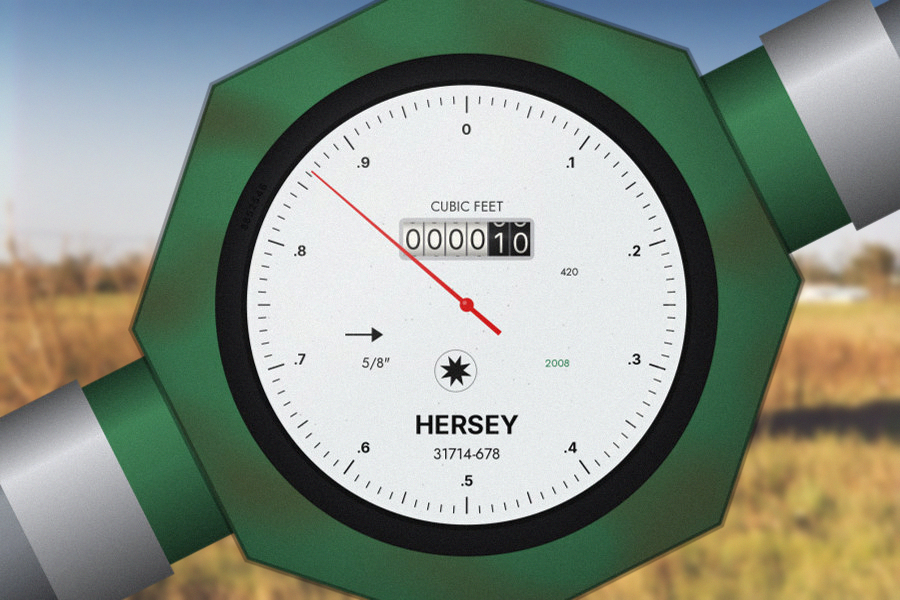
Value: 9.86 ft³
